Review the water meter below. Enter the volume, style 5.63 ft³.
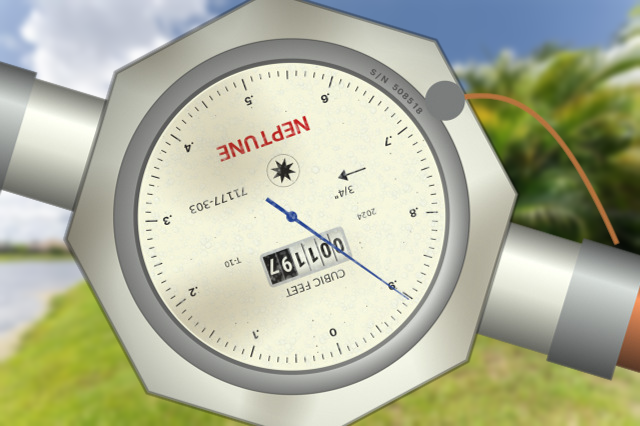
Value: 1196.90 ft³
